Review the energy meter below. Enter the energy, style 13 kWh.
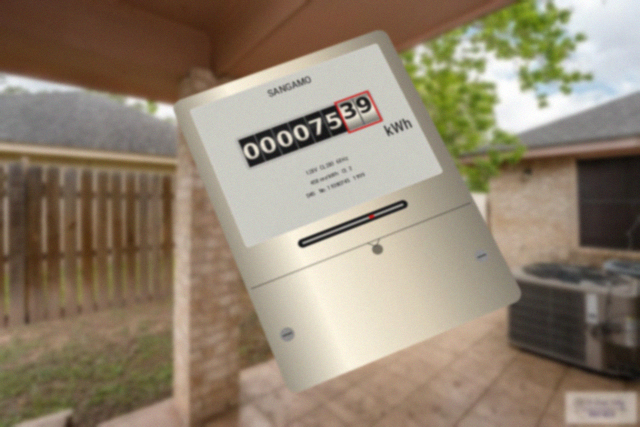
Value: 75.39 kWh
